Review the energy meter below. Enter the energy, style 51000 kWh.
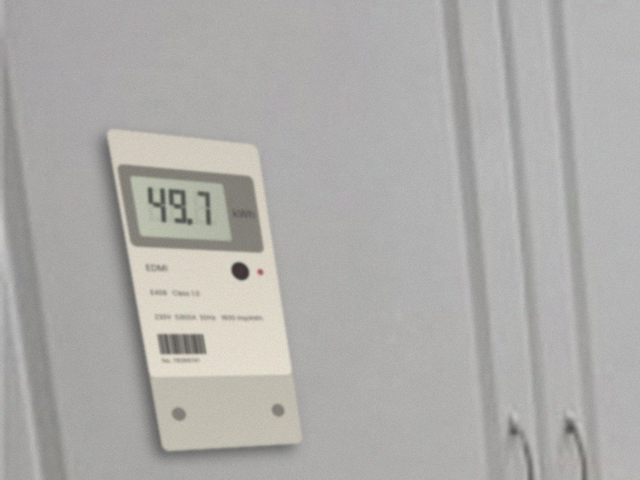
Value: 49.7 kWh
